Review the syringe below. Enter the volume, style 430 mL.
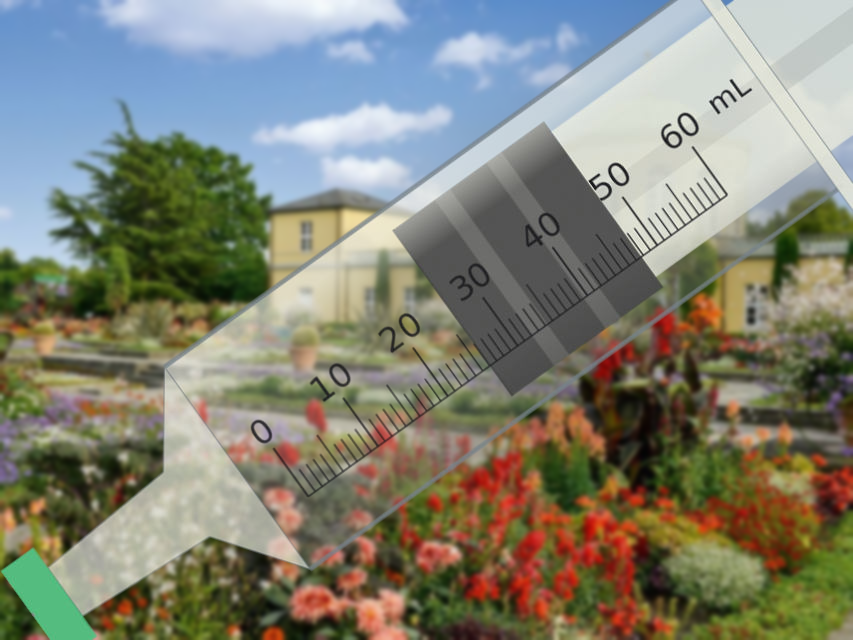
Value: 26 mL
